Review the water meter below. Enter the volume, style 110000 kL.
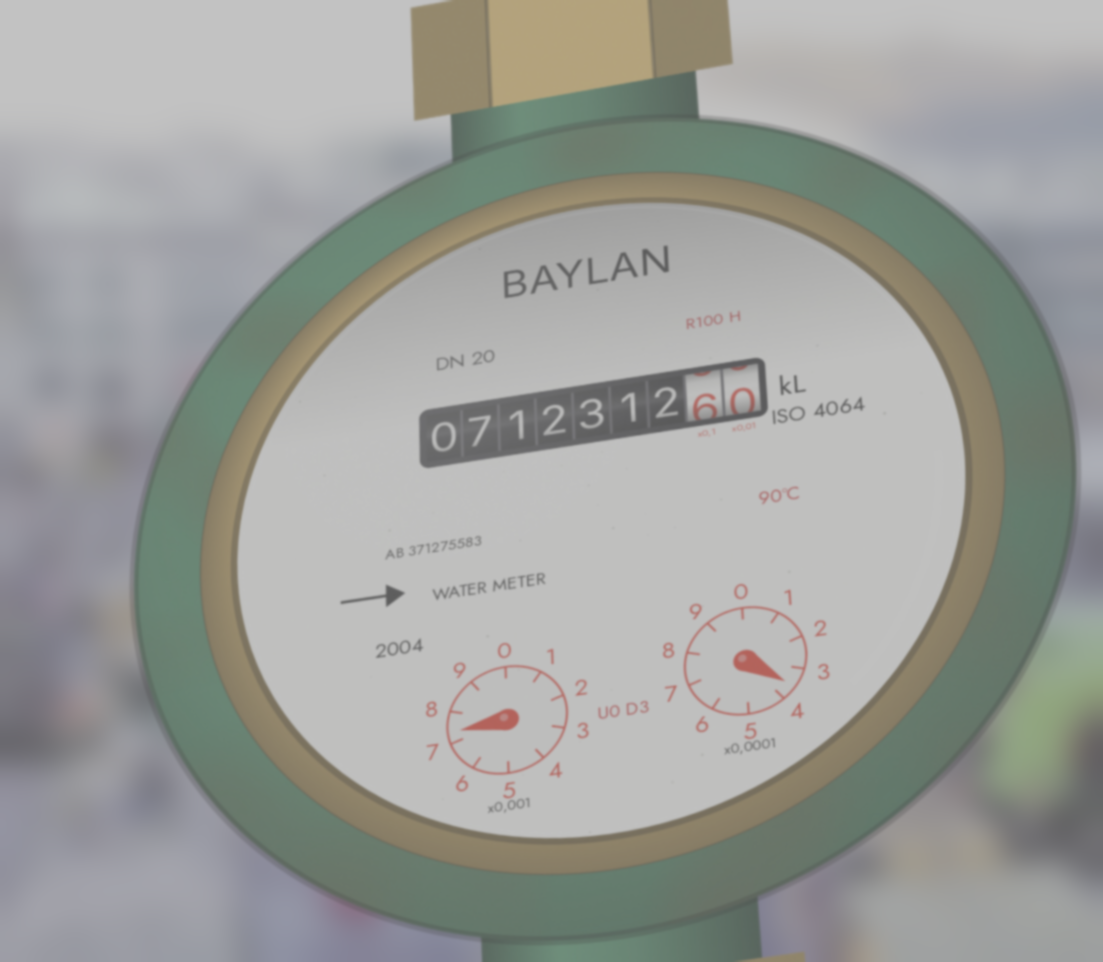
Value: 712312.5973 kL
